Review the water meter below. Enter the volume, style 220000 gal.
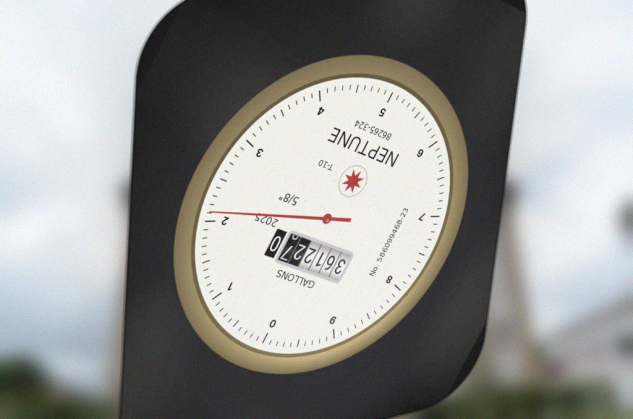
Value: 3612272.1 gal
